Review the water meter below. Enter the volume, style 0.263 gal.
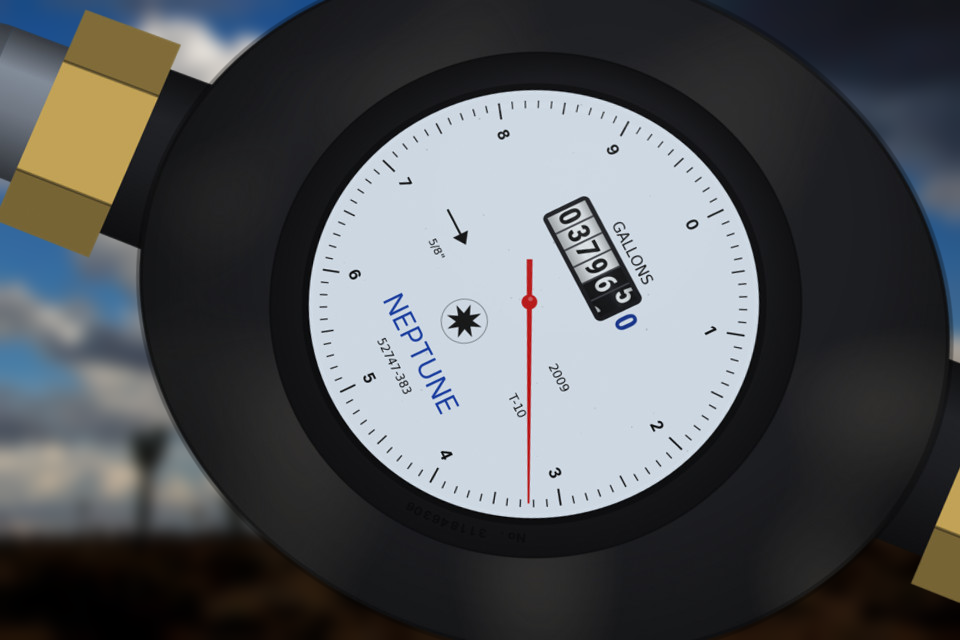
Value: 379653.2 gal
